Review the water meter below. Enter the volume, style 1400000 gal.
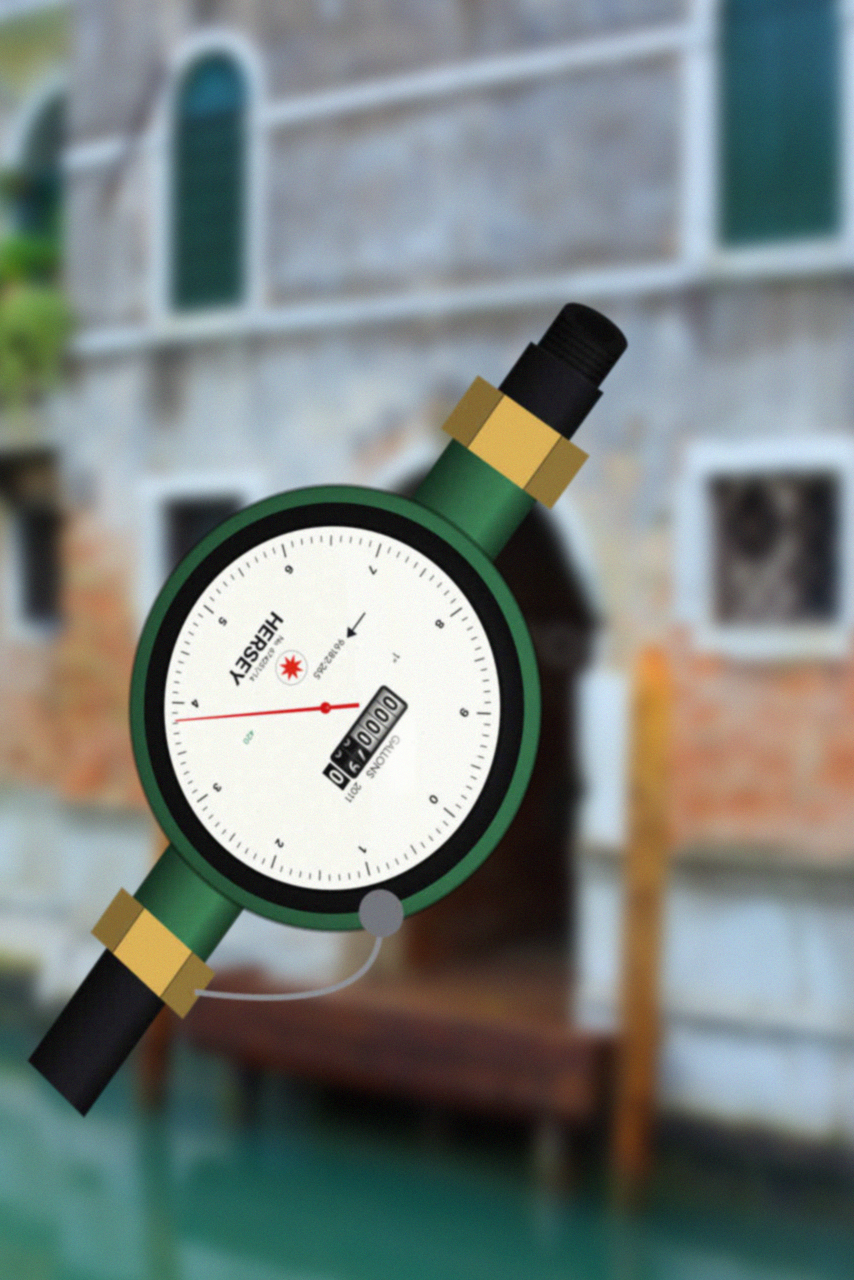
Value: 793.8 gal
